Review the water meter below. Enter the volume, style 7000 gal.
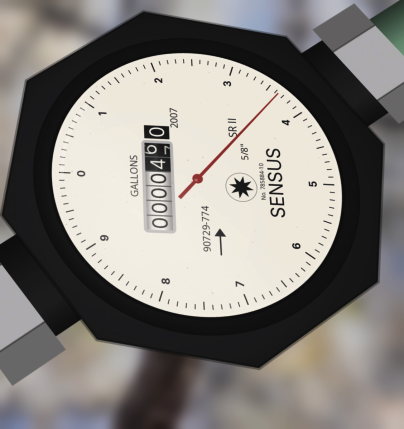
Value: 463.6 gal
